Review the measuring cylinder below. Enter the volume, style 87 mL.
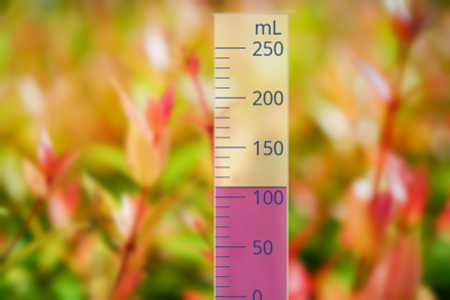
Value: 110 mL
